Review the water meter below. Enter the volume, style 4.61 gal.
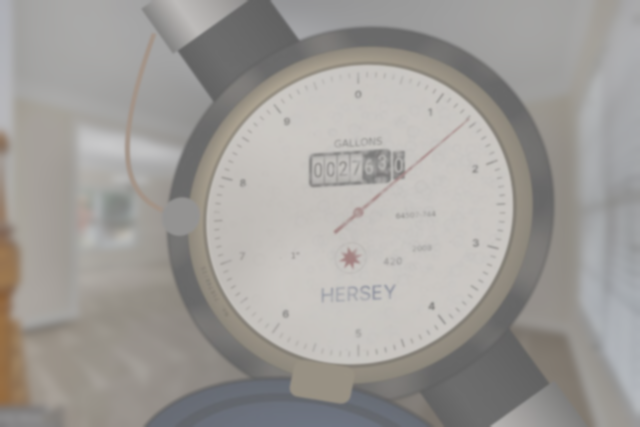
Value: 27631.4 gal
